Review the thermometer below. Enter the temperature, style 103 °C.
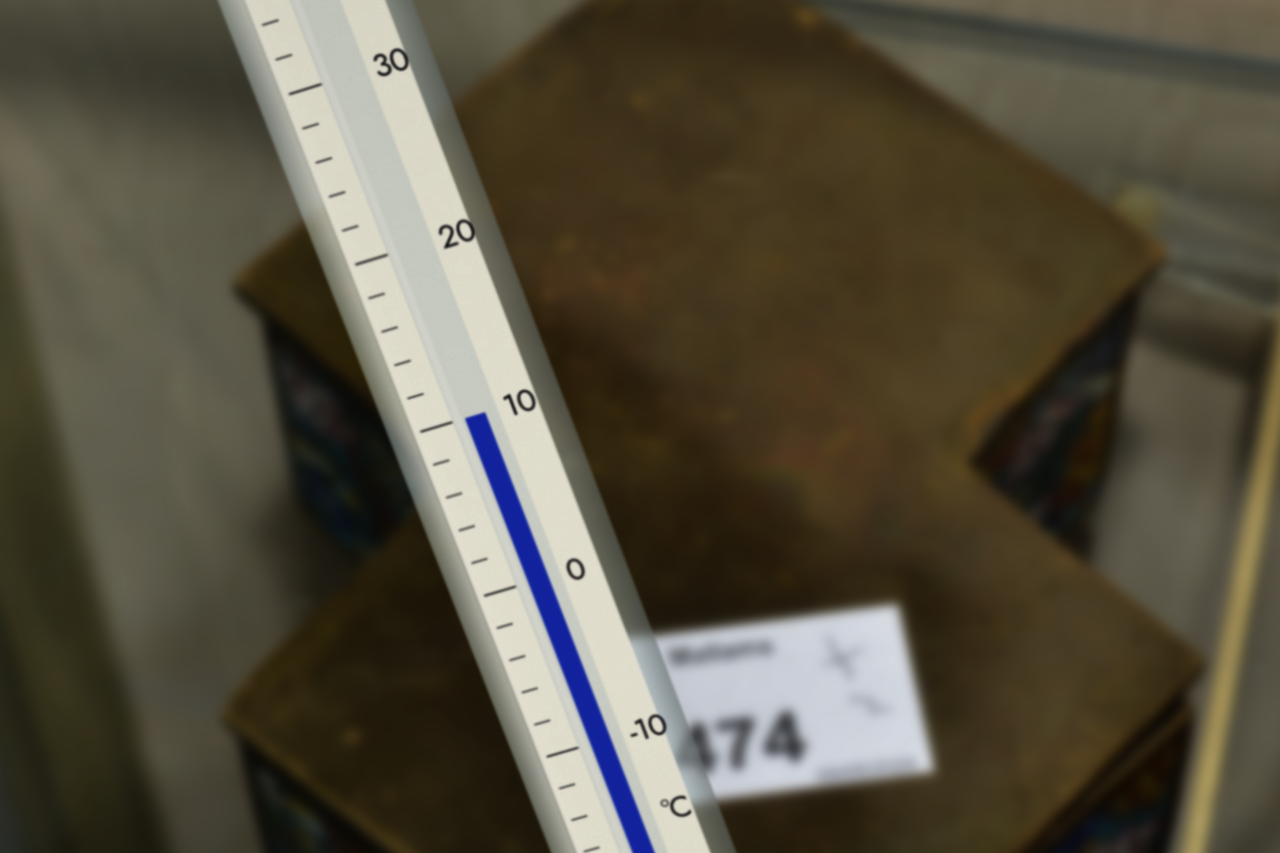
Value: 10 °C
